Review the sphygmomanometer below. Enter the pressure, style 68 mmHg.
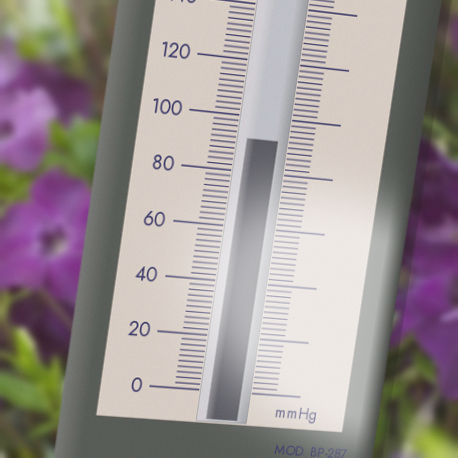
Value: 92 mmHg
